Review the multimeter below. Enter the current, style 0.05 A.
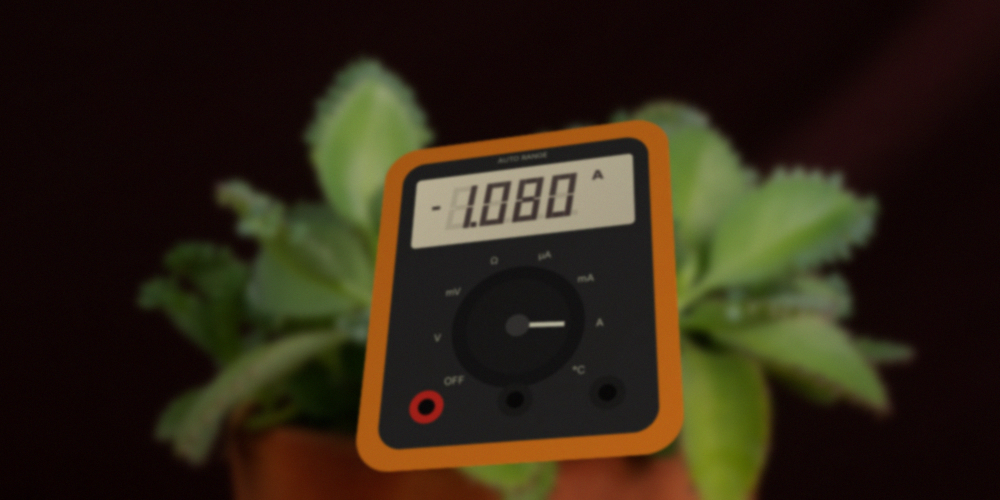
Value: -1.080 A
